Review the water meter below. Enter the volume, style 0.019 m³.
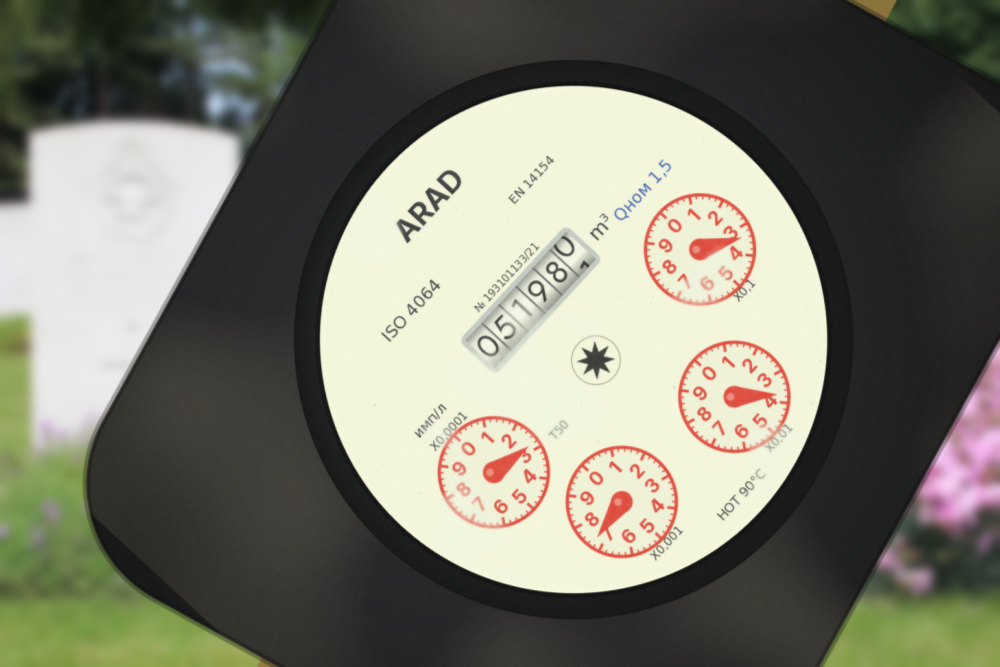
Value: 51980.3372 m³
